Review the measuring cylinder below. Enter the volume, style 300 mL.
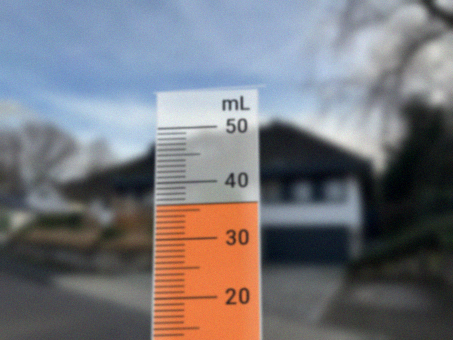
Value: 36 mL
